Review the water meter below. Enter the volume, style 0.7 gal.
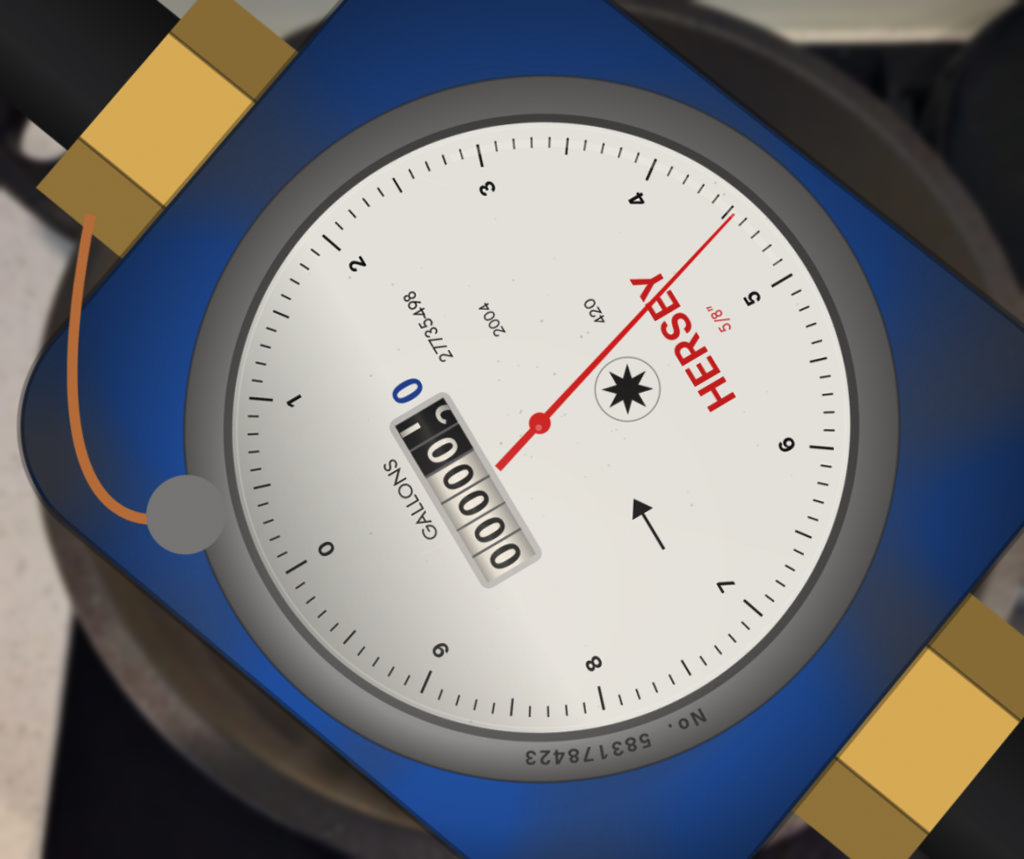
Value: 14.5 gal
